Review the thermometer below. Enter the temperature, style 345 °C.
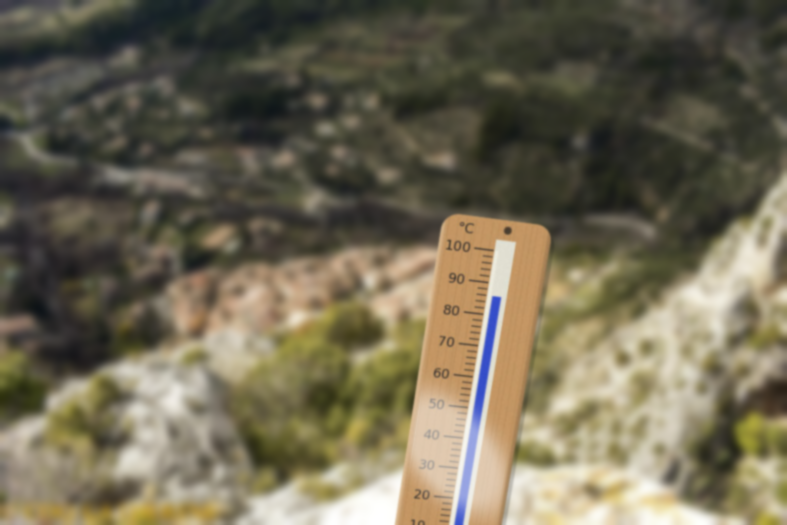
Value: 86 °C
